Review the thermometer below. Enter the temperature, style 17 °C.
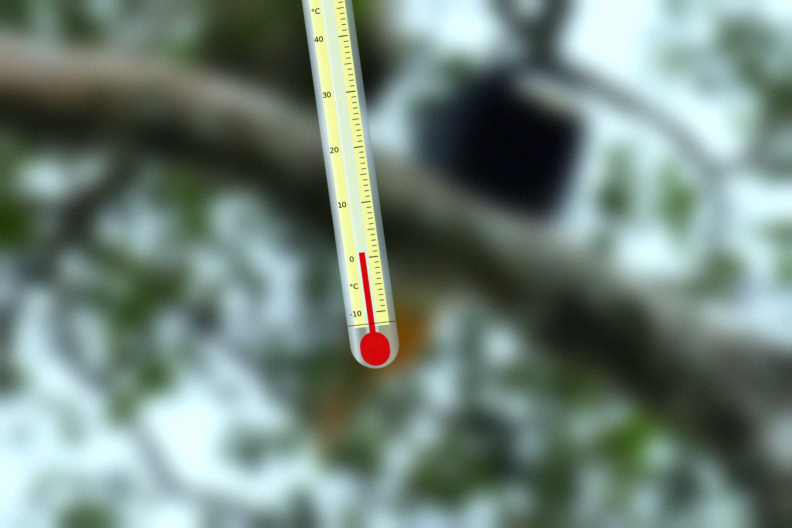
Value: 1 °C
